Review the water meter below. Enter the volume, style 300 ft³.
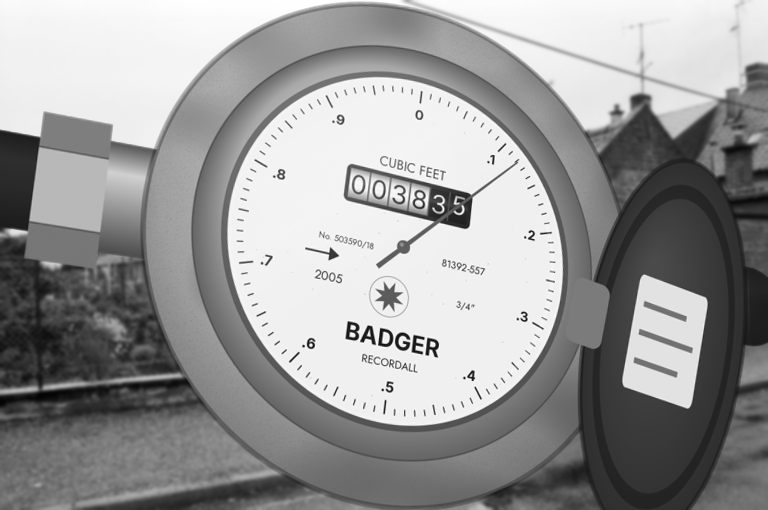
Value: 3835.12 ft³
